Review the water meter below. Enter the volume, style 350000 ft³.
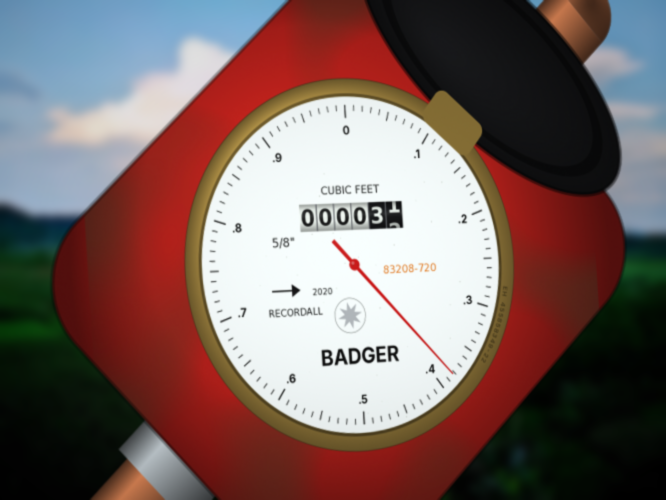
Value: 31.38 ft³
